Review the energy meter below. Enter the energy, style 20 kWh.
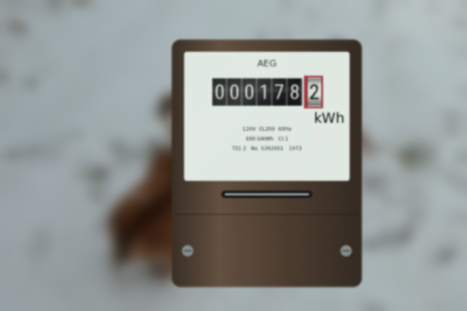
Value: 178.2 kWh
